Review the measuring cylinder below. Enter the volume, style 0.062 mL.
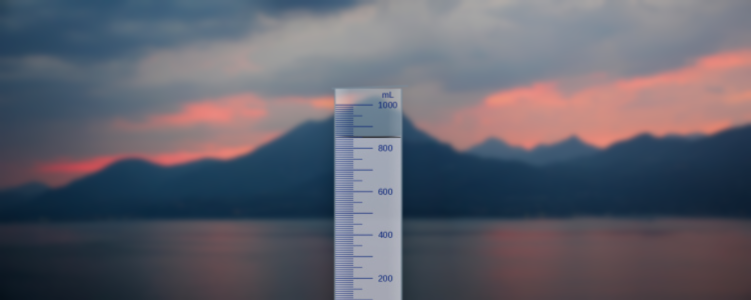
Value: 850 mL
